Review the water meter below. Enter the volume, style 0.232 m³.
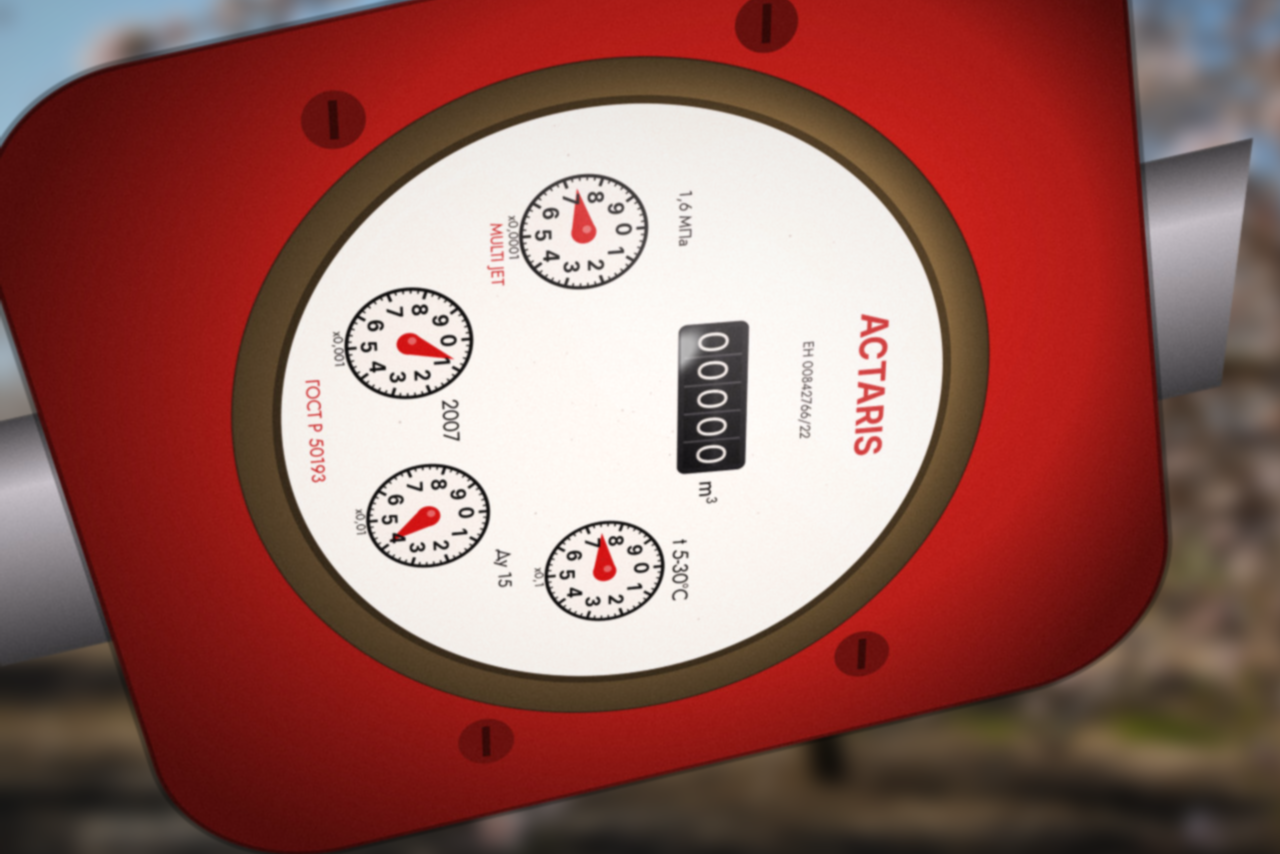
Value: 0.7407 m³
